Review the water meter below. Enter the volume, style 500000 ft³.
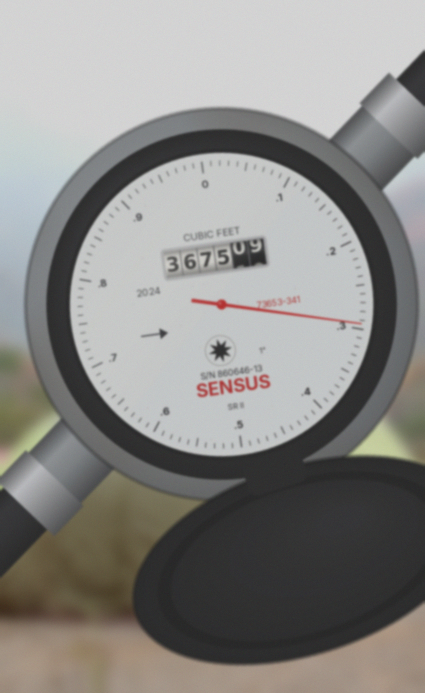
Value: 367509.29 ft³
